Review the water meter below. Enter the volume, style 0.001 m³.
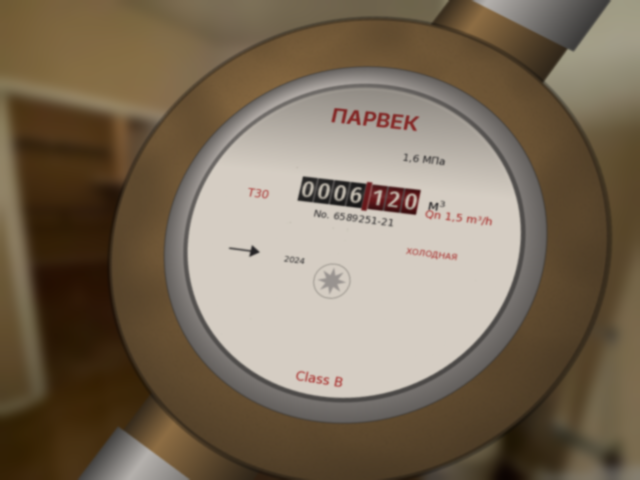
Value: 6.120 m³
